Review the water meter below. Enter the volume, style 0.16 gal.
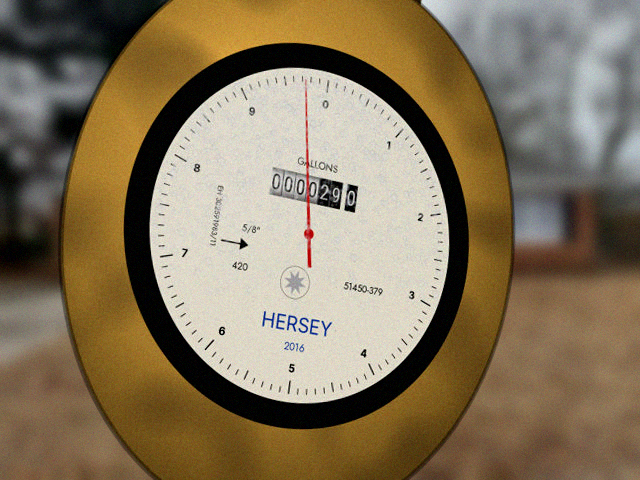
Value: 289.7 gal
